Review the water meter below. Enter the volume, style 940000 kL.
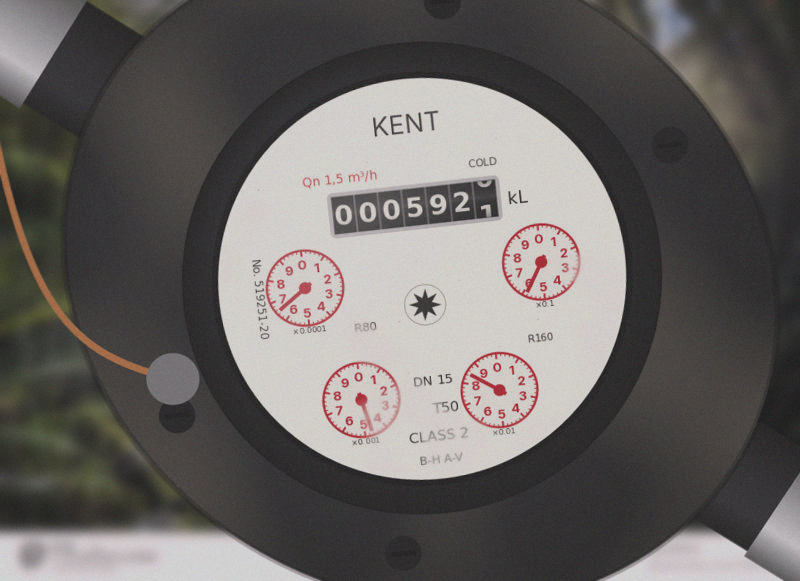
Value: 5920.5846 kL
